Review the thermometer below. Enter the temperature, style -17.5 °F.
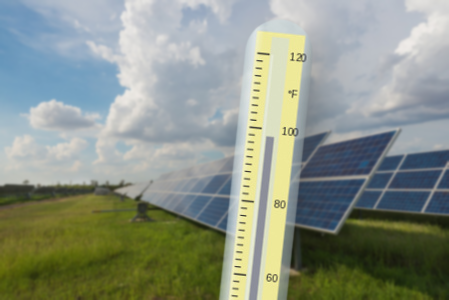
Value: 98 °F
